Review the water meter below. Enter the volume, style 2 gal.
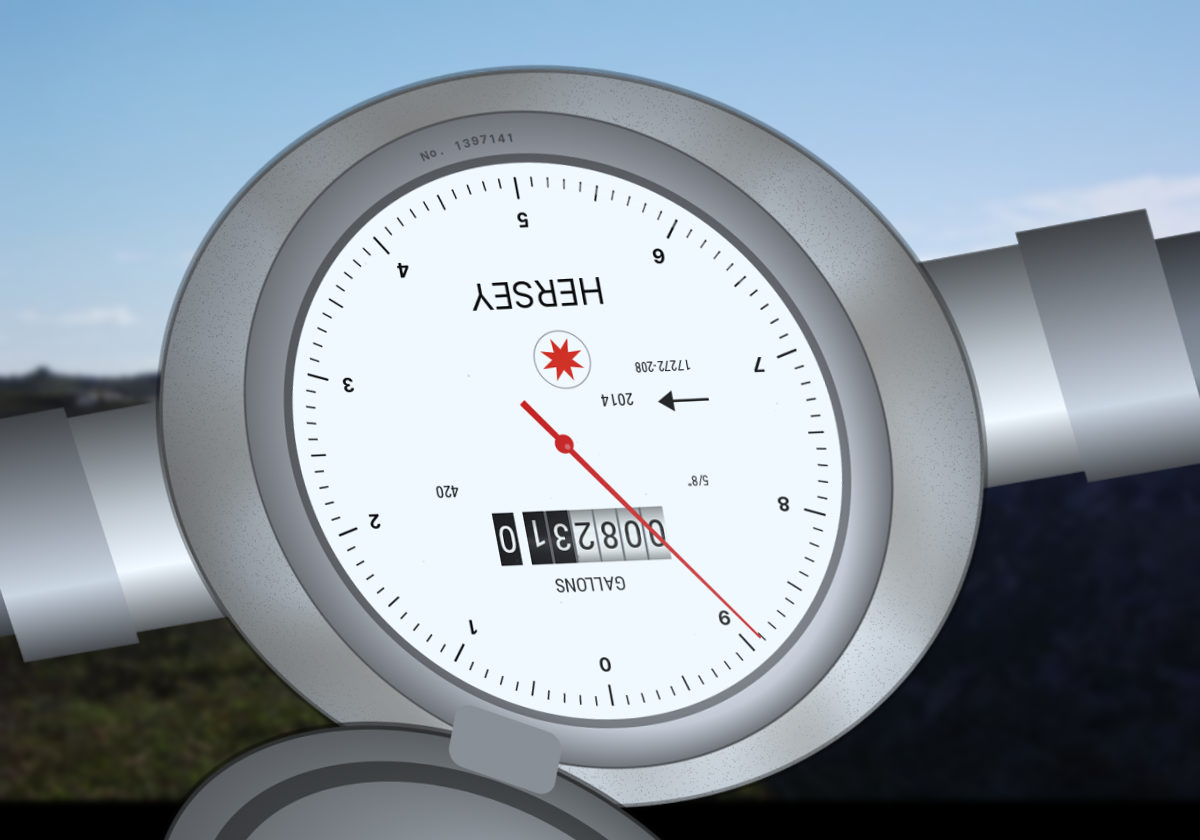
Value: 82308.9 gal
